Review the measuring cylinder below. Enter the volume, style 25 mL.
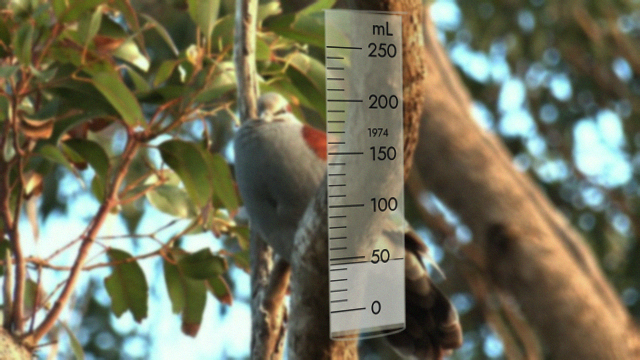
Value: 45 mL
